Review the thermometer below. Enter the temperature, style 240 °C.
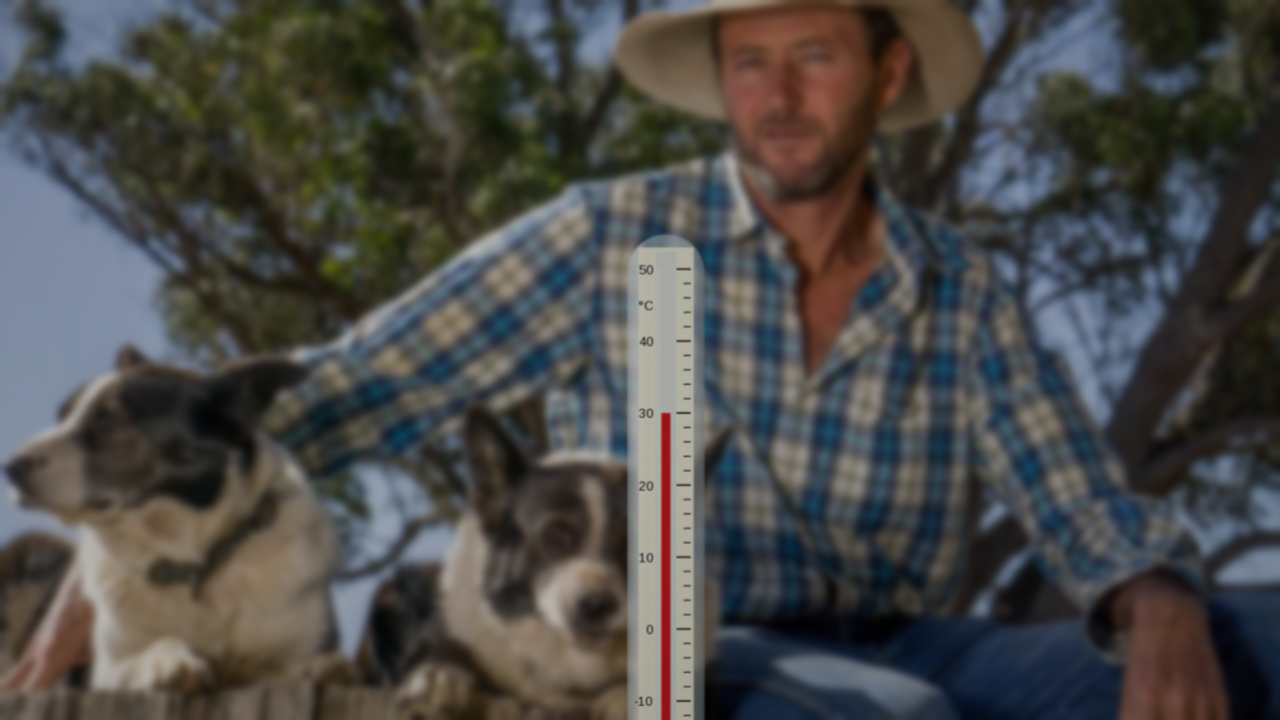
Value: 30 °C
